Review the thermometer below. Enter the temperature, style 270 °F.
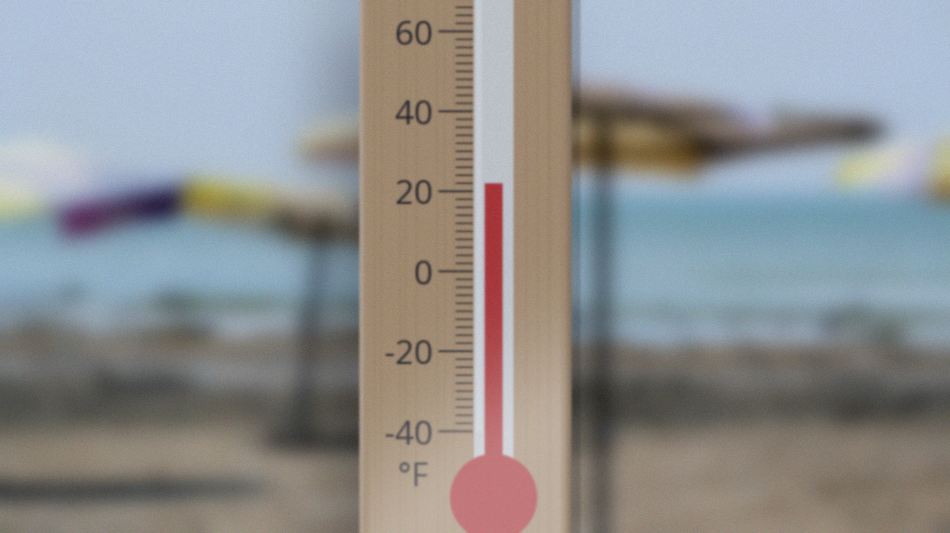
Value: 22 °F
